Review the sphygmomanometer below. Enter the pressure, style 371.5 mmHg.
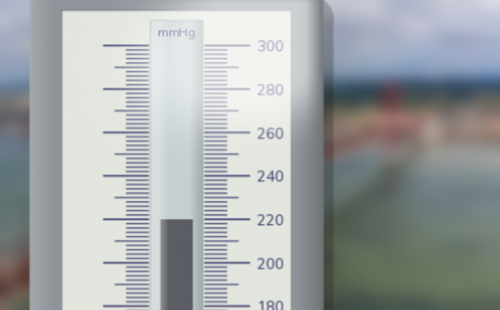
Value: 220 mmHg
